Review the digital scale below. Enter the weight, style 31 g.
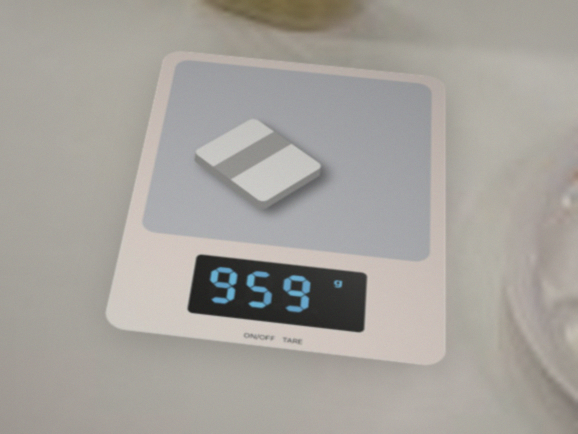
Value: 959 g
